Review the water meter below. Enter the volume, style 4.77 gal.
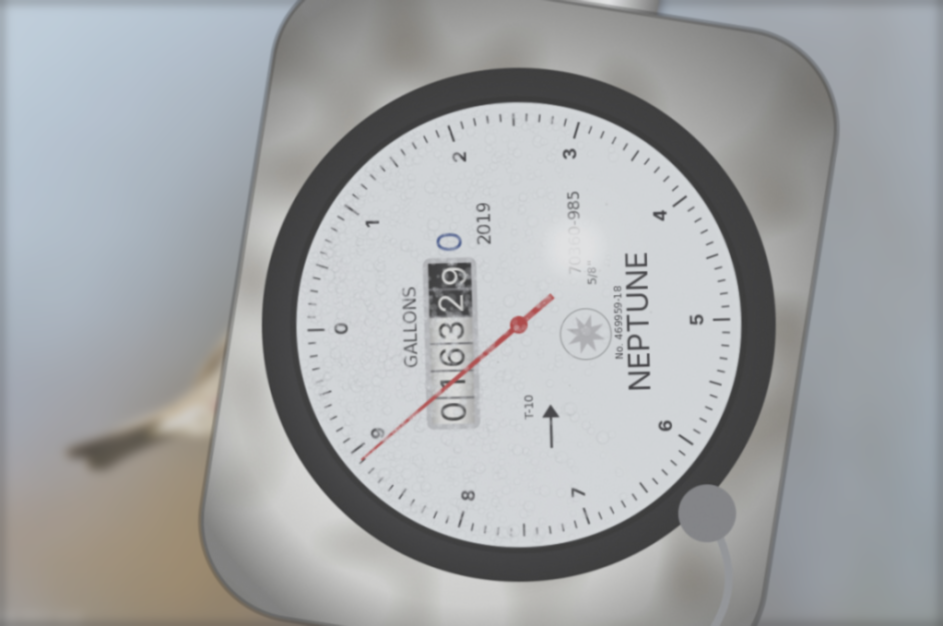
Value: 163288.9 gal
